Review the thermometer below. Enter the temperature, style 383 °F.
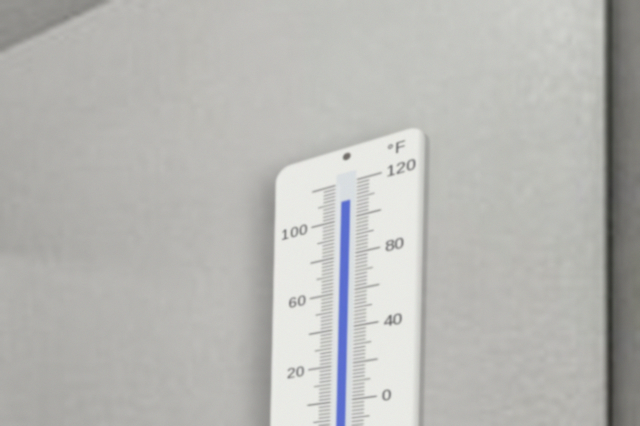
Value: 110 °F
